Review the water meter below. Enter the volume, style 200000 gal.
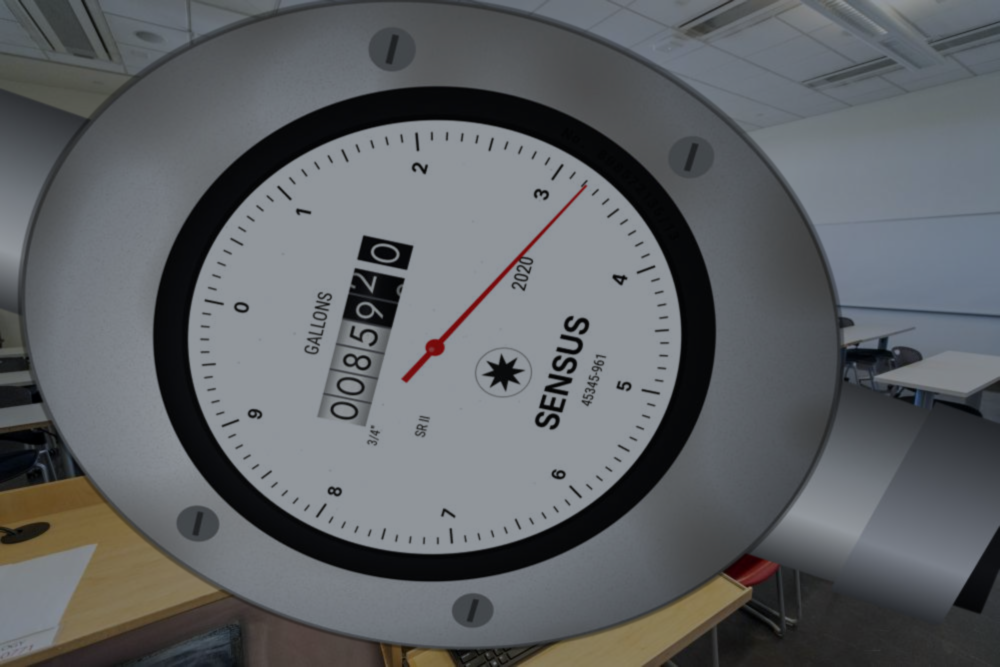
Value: 85923.2 gal
